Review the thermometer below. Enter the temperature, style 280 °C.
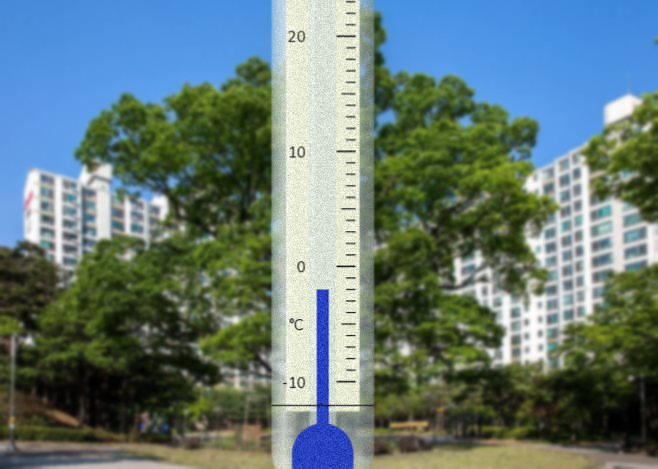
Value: -2 °C
